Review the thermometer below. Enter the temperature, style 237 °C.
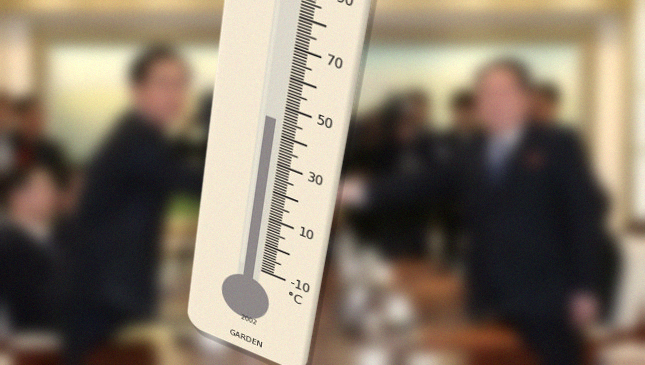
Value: 45 °C
